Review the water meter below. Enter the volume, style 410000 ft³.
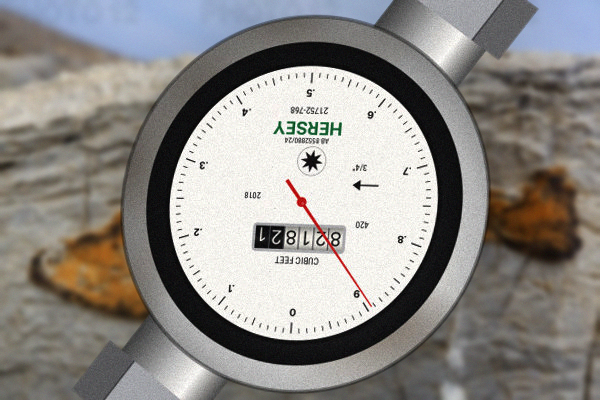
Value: 821820.89 ft³
